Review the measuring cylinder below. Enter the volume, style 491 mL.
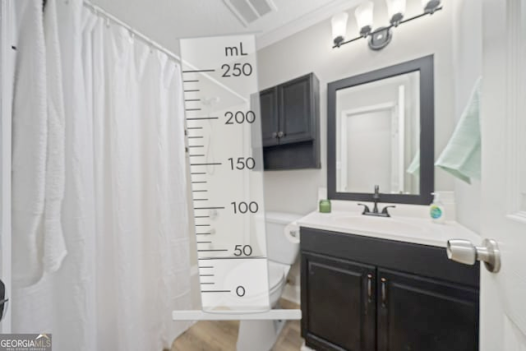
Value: 40 mL
